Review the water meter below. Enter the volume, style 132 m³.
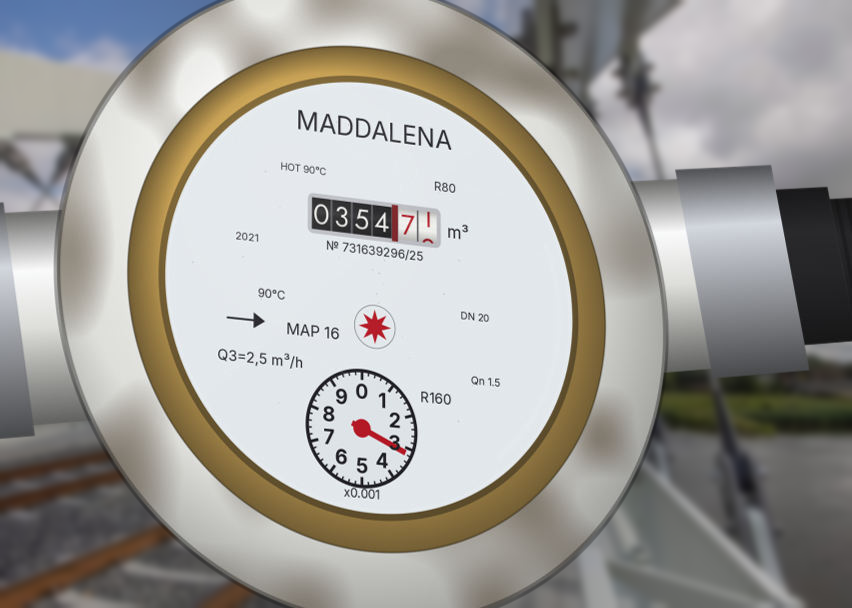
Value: 354.713 m³
